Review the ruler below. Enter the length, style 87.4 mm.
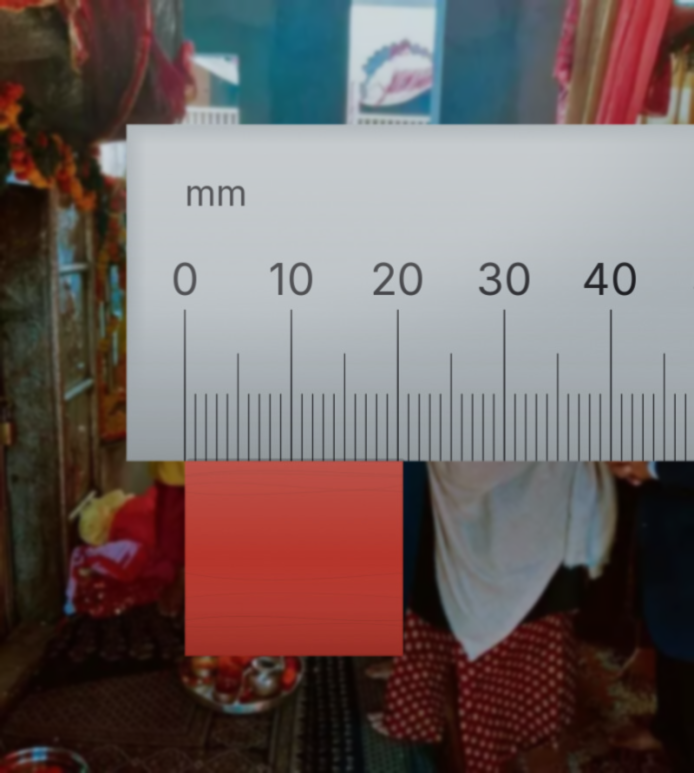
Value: 20.5 mm
